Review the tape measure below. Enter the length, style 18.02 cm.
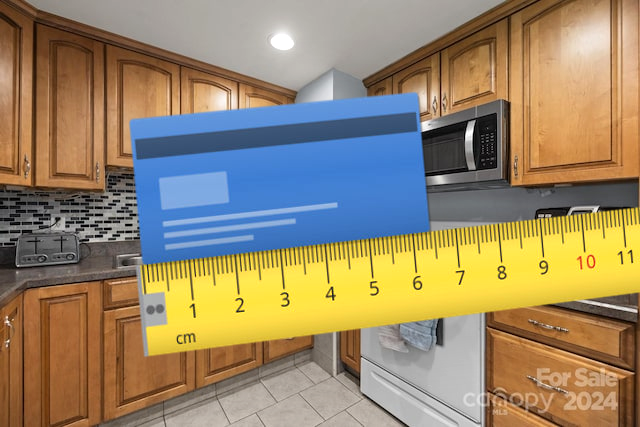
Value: 6.4 cm
